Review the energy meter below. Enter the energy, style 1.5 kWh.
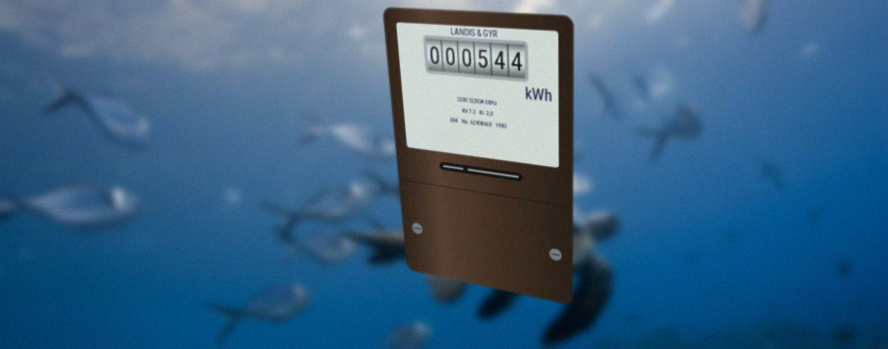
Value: 544 kWh
